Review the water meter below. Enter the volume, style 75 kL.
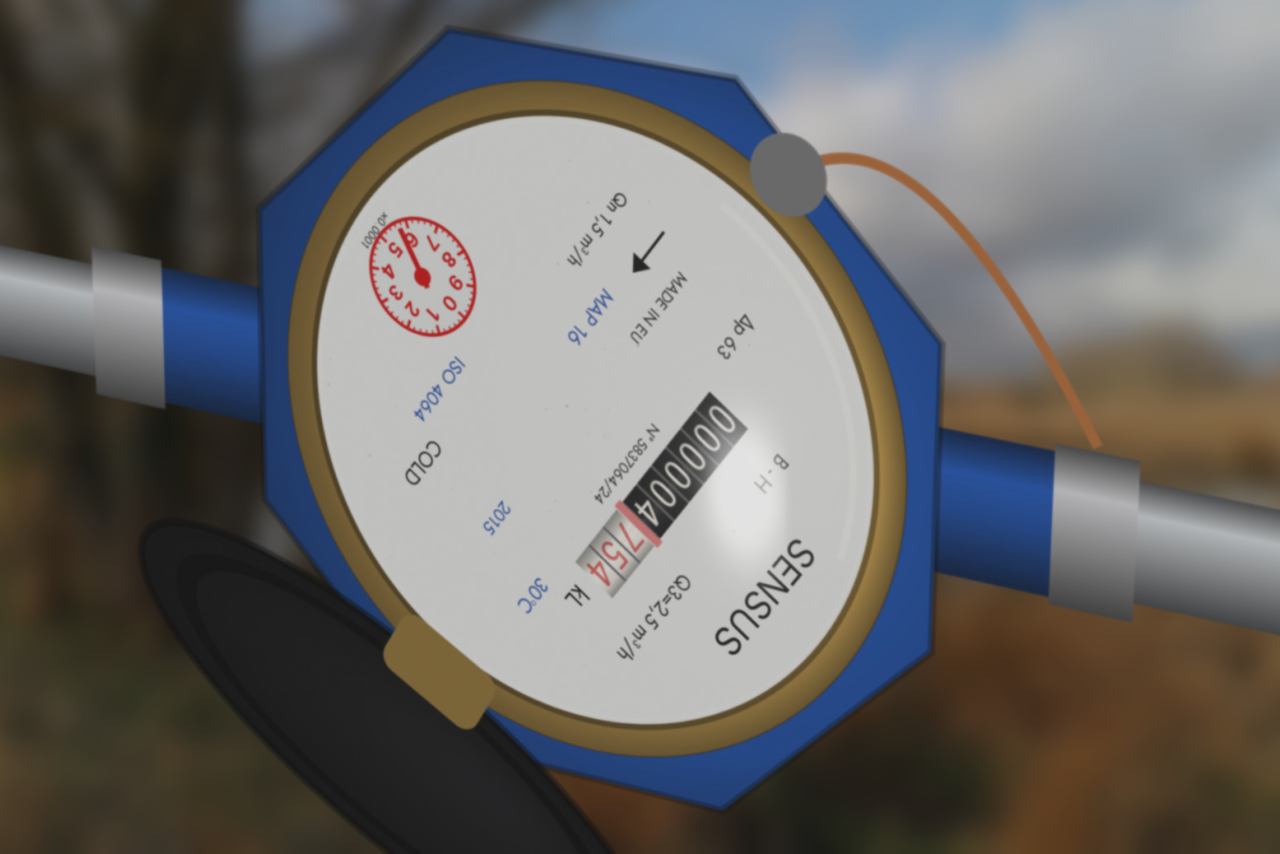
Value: 4.7545 kL
